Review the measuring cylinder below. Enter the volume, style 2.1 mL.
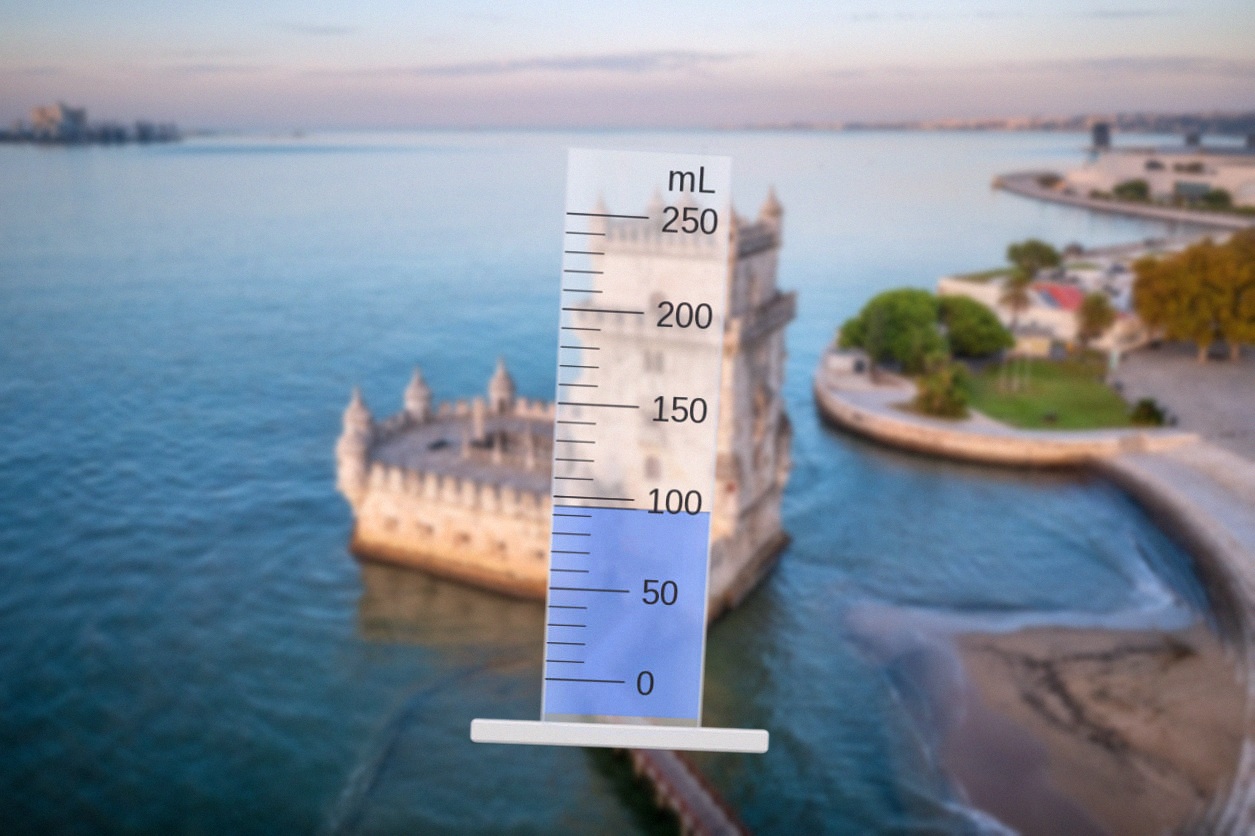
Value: 95 mL
